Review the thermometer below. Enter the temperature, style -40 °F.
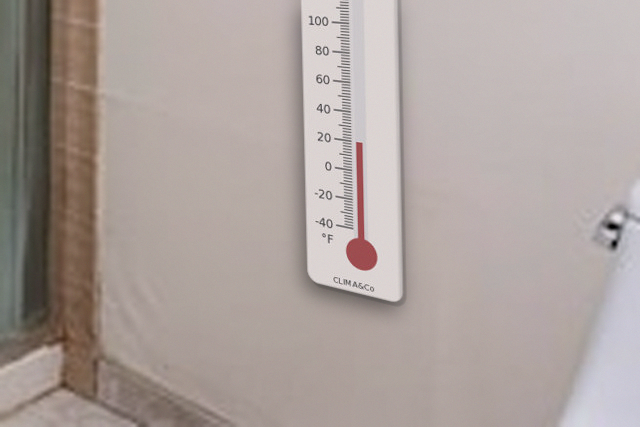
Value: 20 °F
